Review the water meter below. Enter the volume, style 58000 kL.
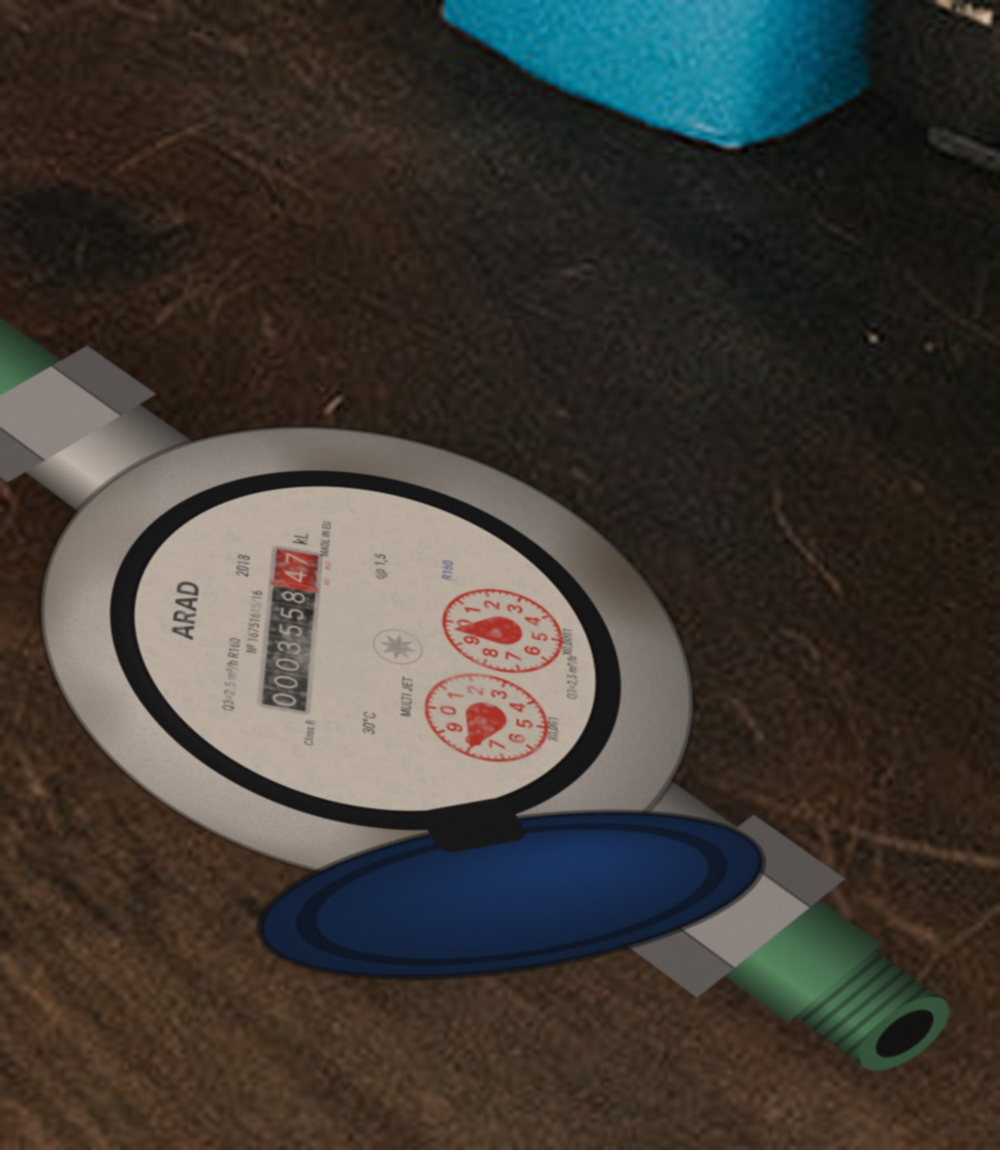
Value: 3558.4779 kL
